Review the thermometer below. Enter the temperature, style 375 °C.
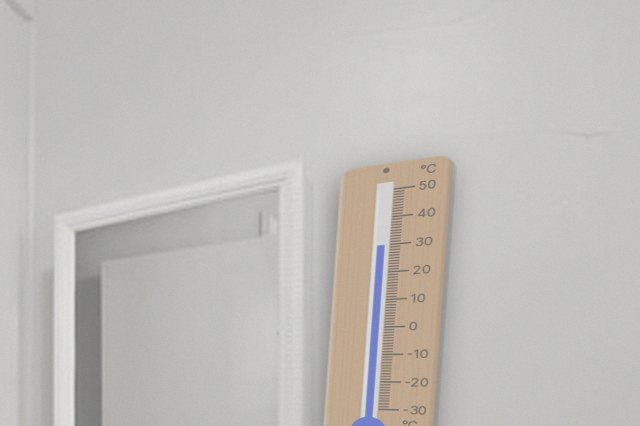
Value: 30 °C
